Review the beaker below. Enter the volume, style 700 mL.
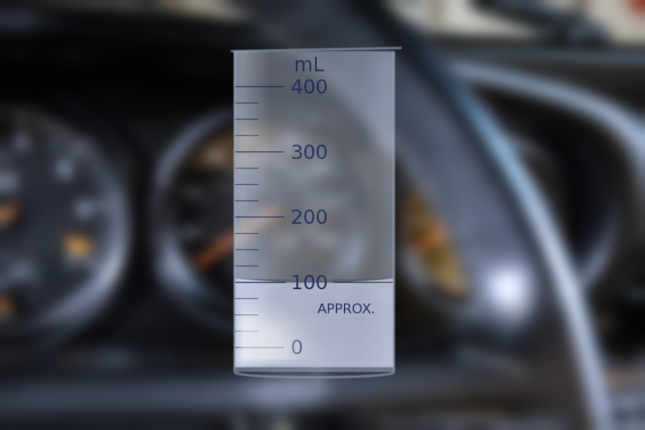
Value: 100 mL
